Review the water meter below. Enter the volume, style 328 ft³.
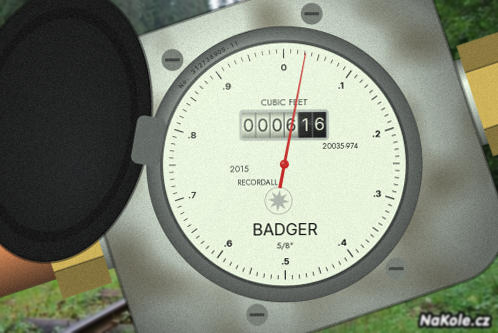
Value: 616.03 ft³
